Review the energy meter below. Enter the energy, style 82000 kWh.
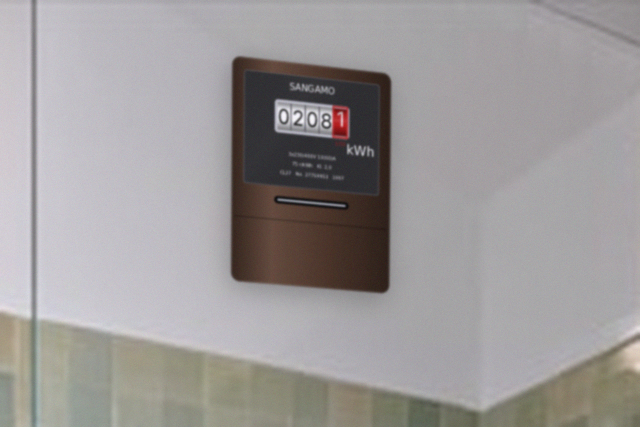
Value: 208.1 kWh
